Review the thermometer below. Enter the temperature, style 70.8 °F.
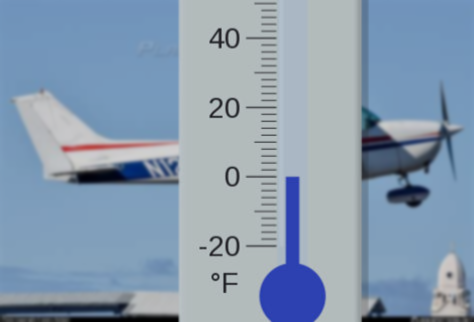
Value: 0 °F
